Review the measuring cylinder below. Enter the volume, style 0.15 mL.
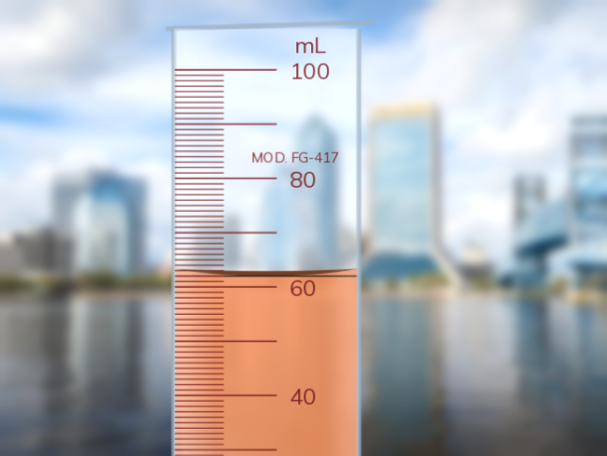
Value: 62 mL
